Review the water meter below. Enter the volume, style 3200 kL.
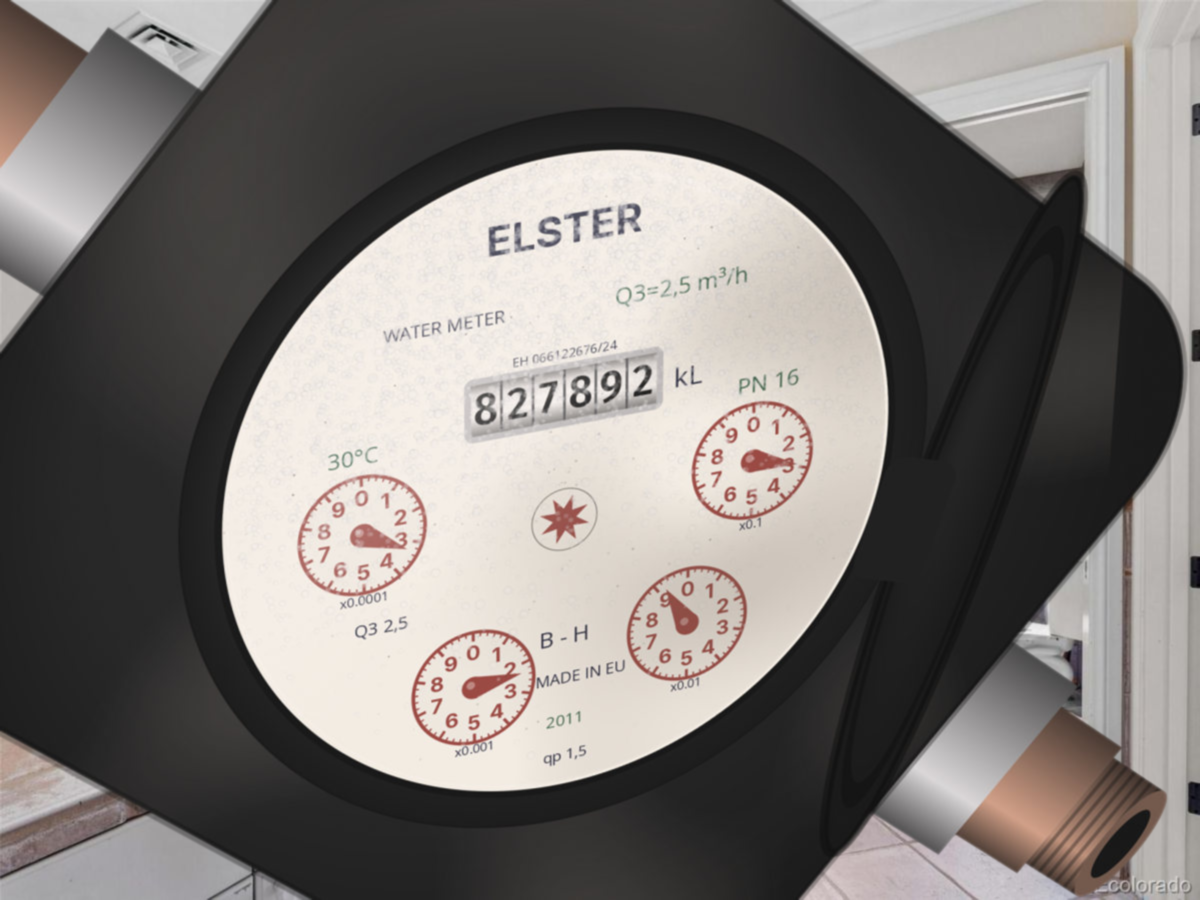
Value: 827892.2923 kL
